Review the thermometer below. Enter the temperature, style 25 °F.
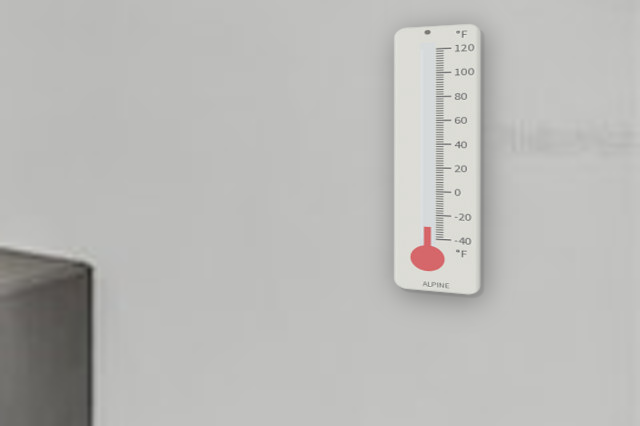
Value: -30 °F
